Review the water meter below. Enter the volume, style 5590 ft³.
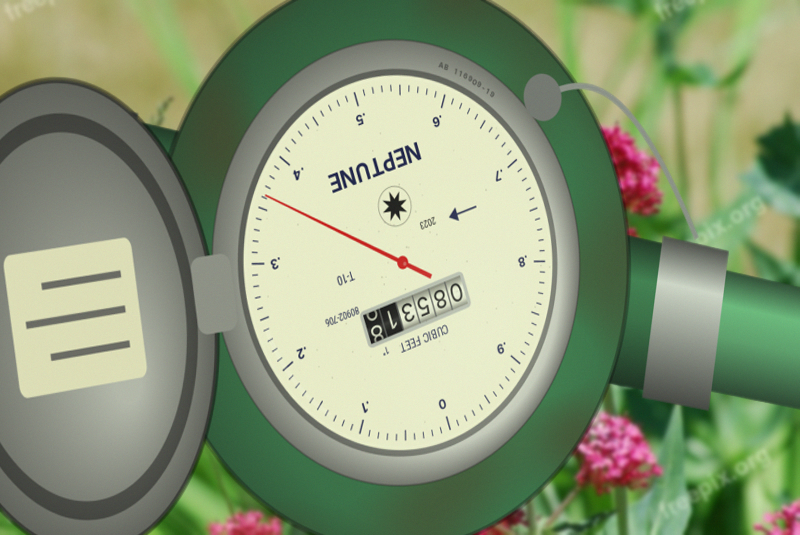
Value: 85318.36 ft³
